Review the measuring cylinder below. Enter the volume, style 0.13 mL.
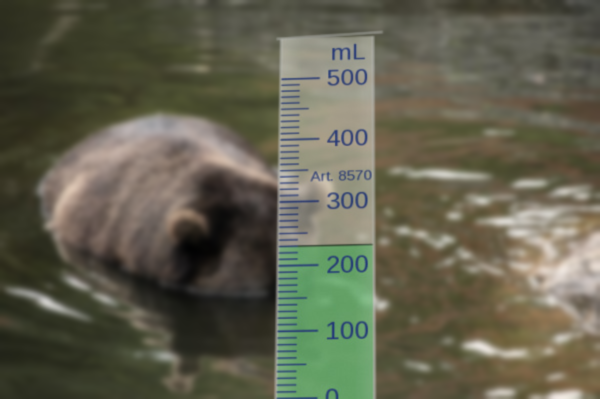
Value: 230 mL
